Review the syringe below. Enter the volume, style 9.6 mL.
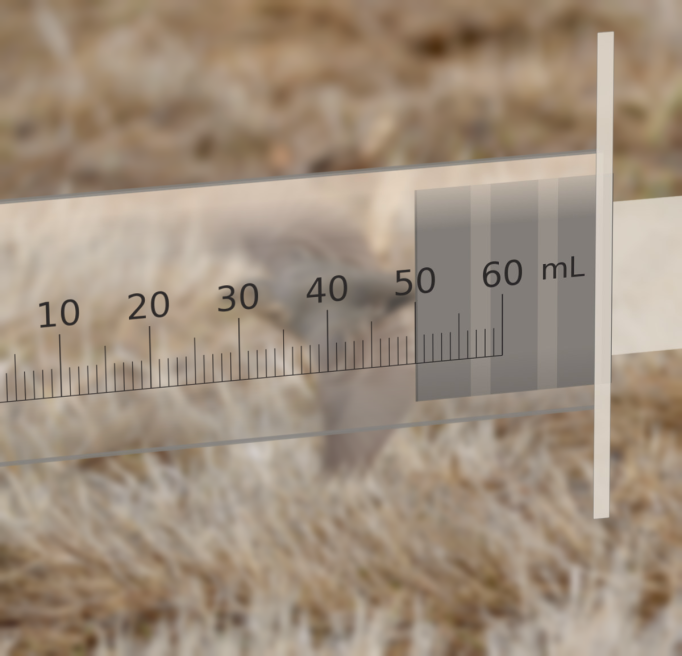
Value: 50 mL
